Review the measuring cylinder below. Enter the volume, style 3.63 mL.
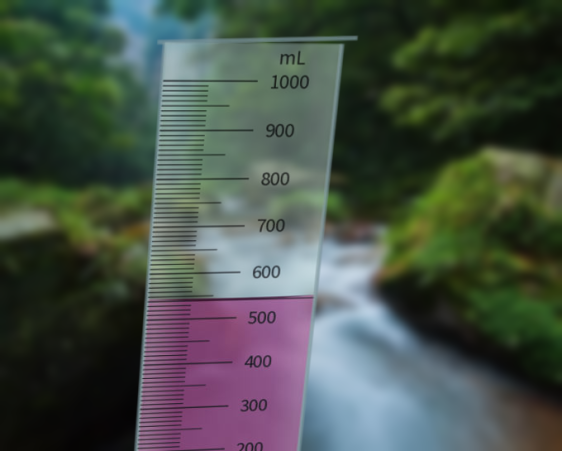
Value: 540 mL
